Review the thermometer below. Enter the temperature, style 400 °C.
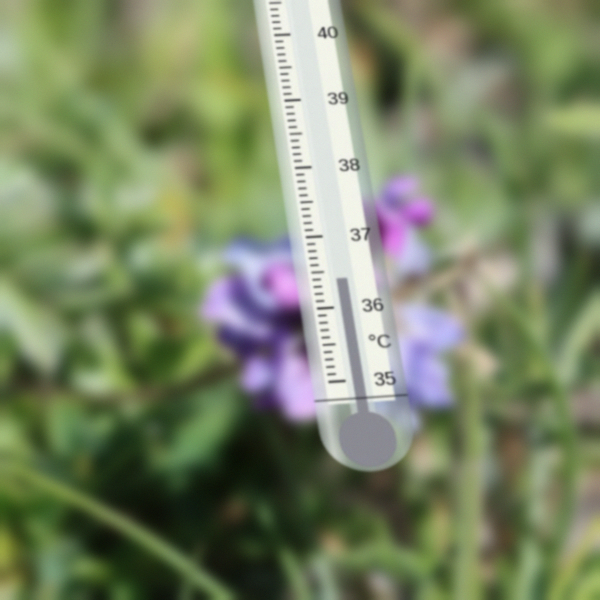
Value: 36.4 °C
